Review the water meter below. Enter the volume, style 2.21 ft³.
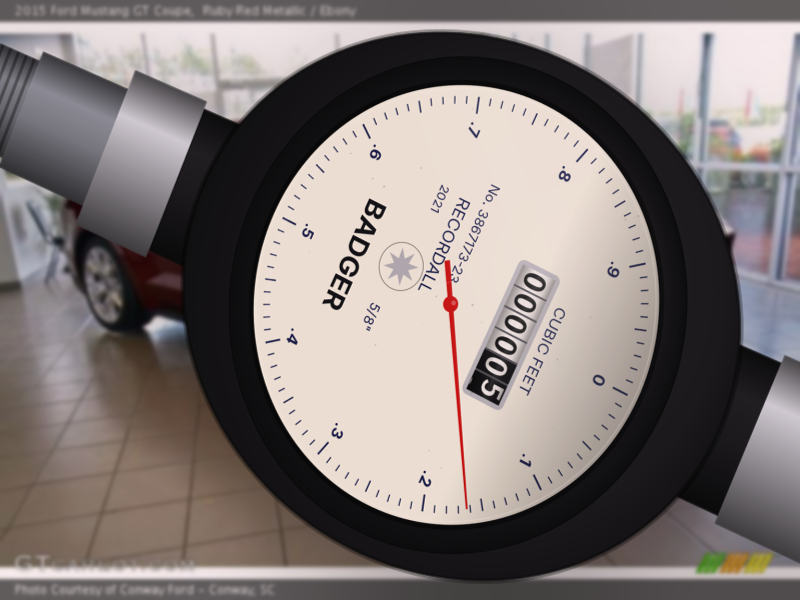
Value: 5.16 ft³
